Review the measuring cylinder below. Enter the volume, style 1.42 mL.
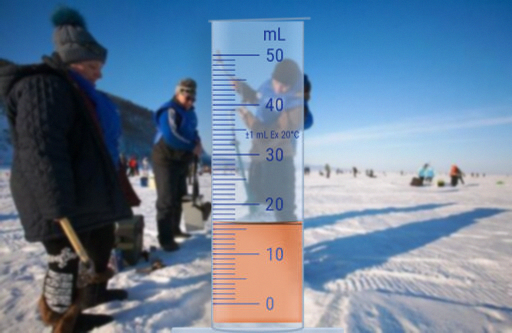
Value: 16 mL
